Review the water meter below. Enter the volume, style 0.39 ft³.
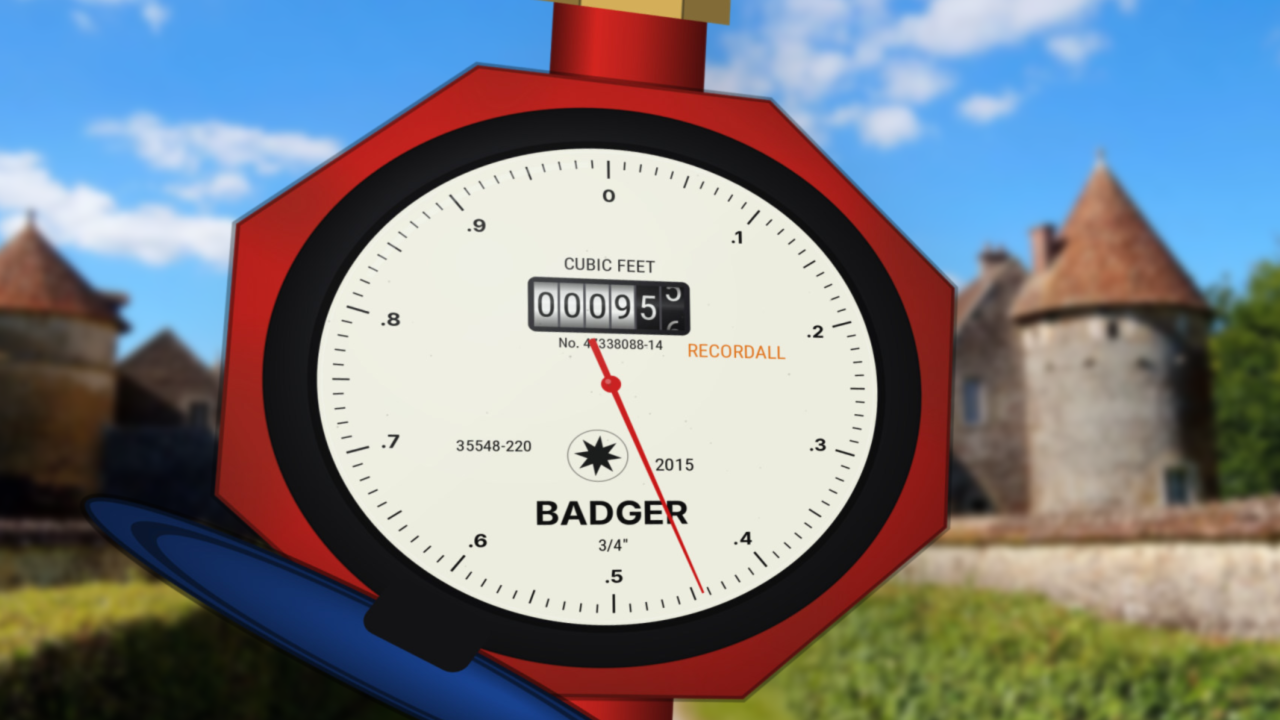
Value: 955.44 ft³
